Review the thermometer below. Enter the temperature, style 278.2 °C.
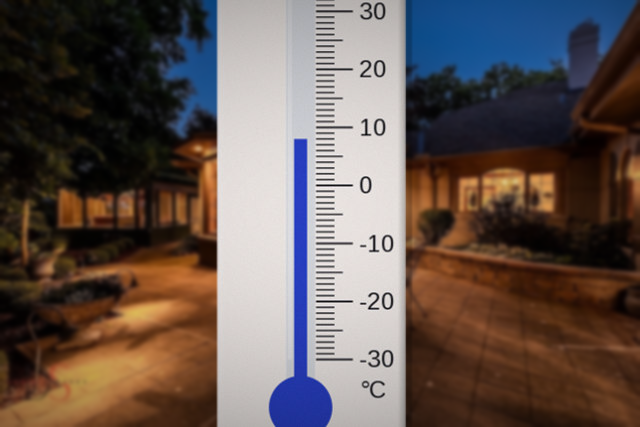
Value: 8 °C
